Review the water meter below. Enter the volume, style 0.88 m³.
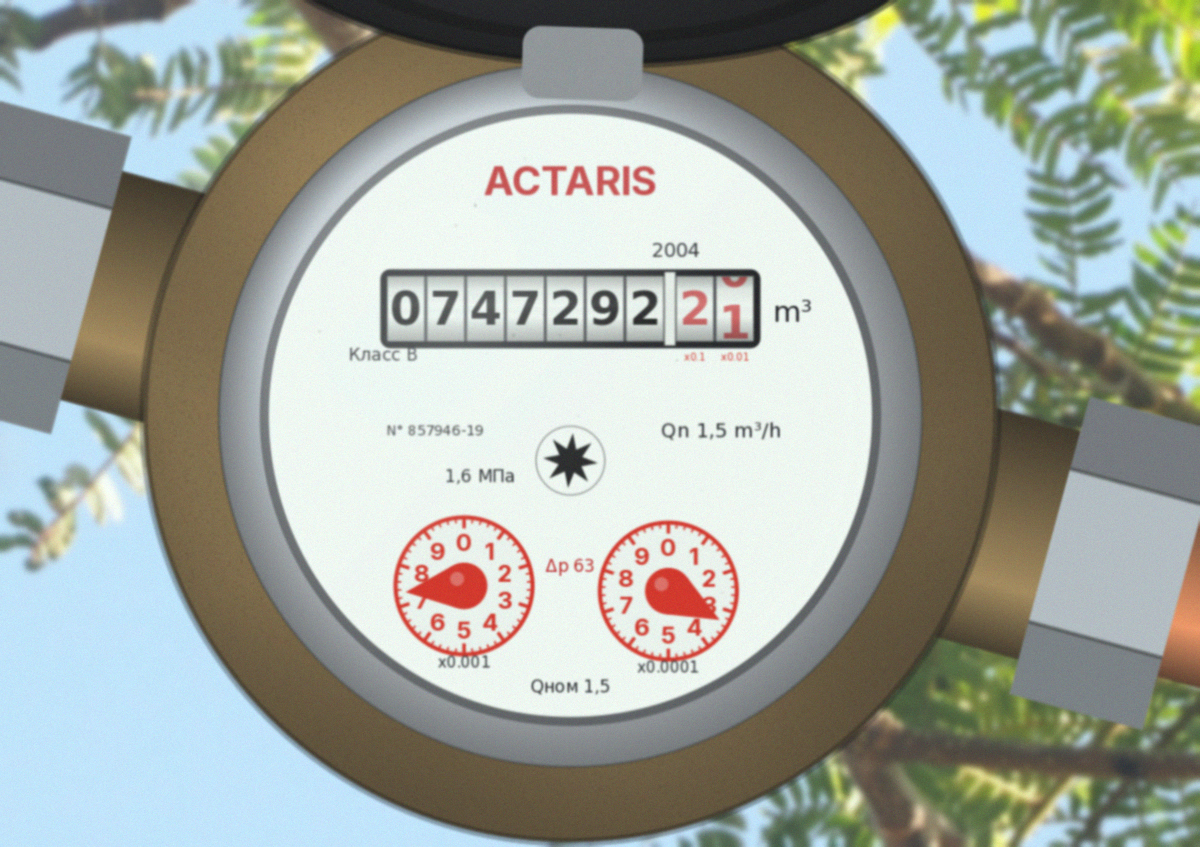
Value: 747292.2073 m³
